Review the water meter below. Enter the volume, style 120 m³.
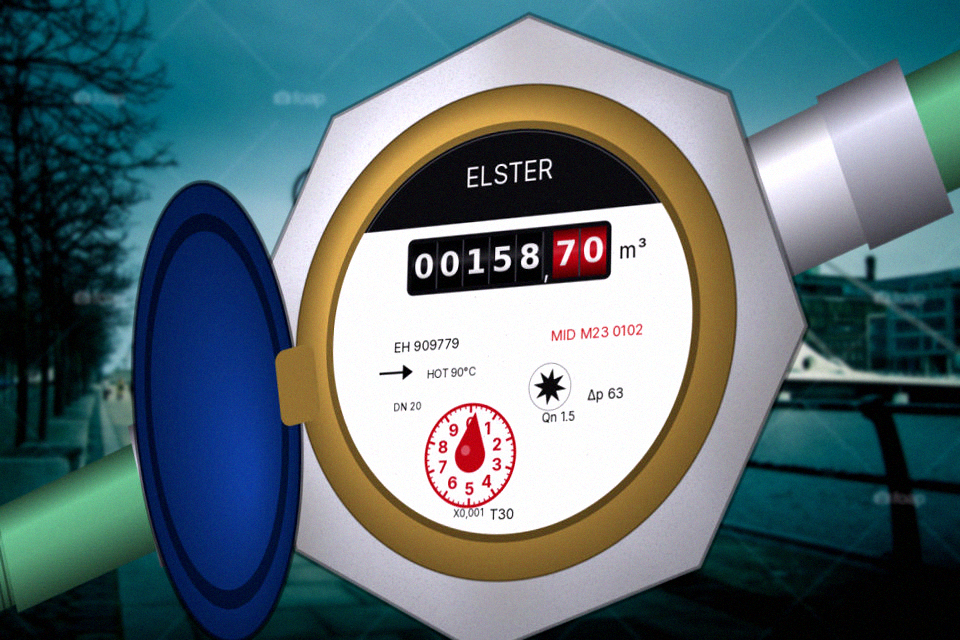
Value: 158.700 m³
